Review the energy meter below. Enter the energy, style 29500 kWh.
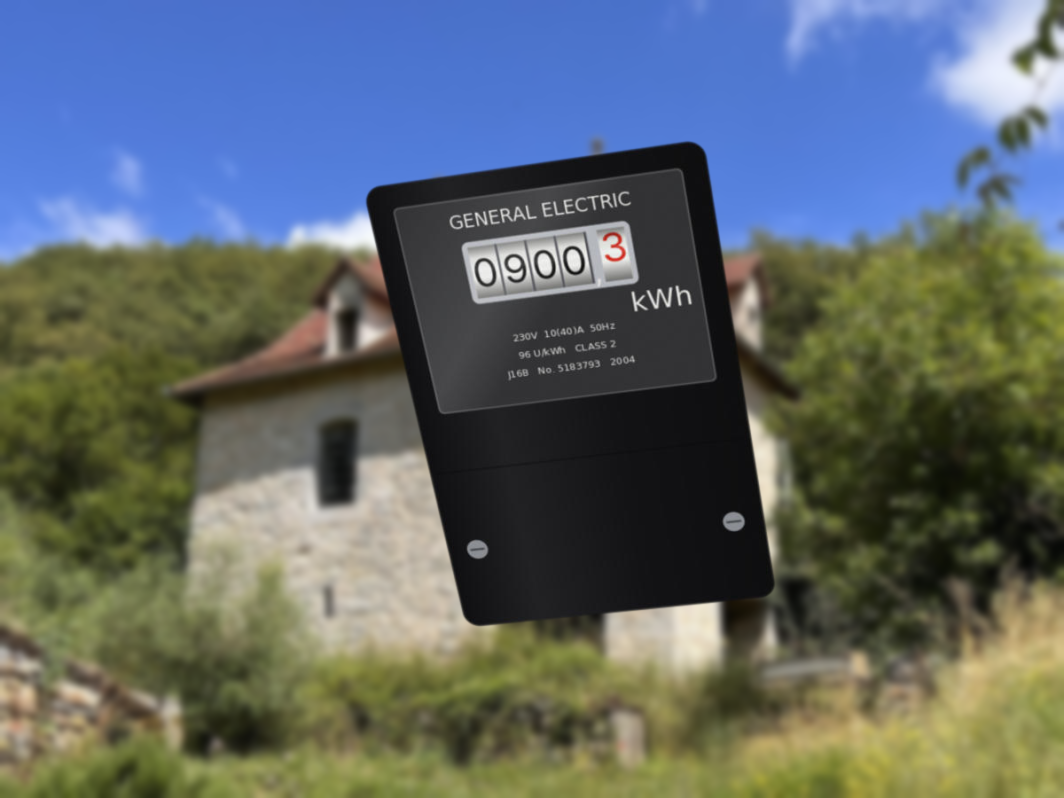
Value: 900.3 kWh
